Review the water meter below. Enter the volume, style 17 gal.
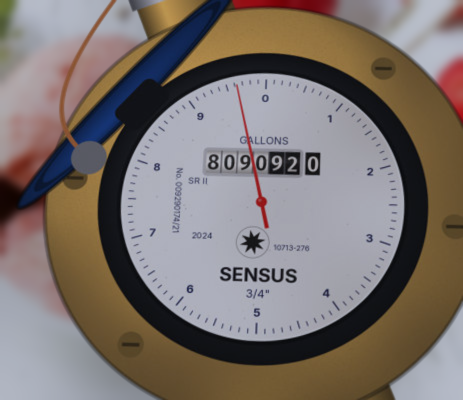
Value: 8090919.6 gal
